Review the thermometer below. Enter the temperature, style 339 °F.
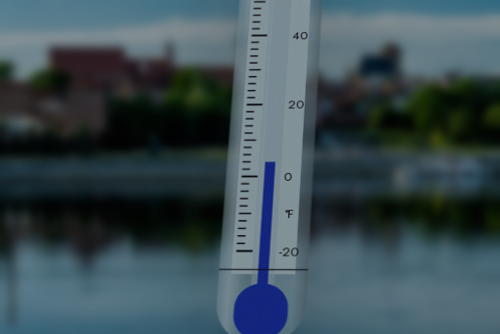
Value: 4 °F
